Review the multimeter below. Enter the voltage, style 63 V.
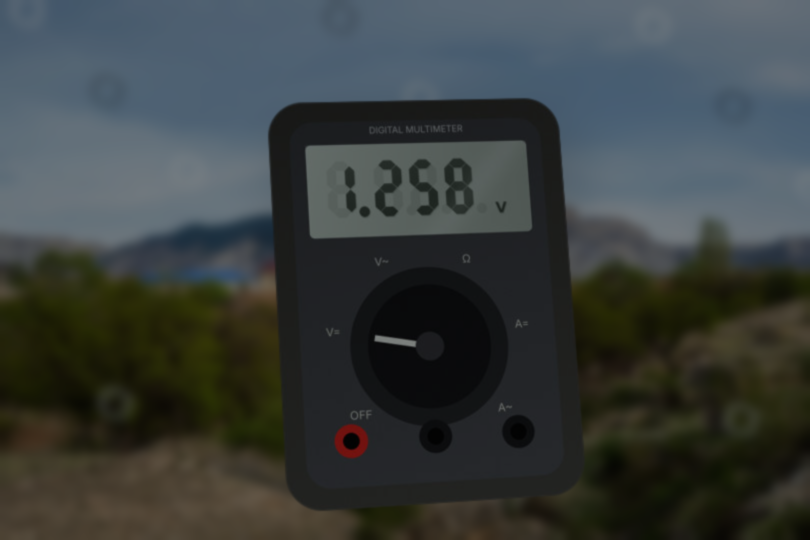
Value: 1.258 V
